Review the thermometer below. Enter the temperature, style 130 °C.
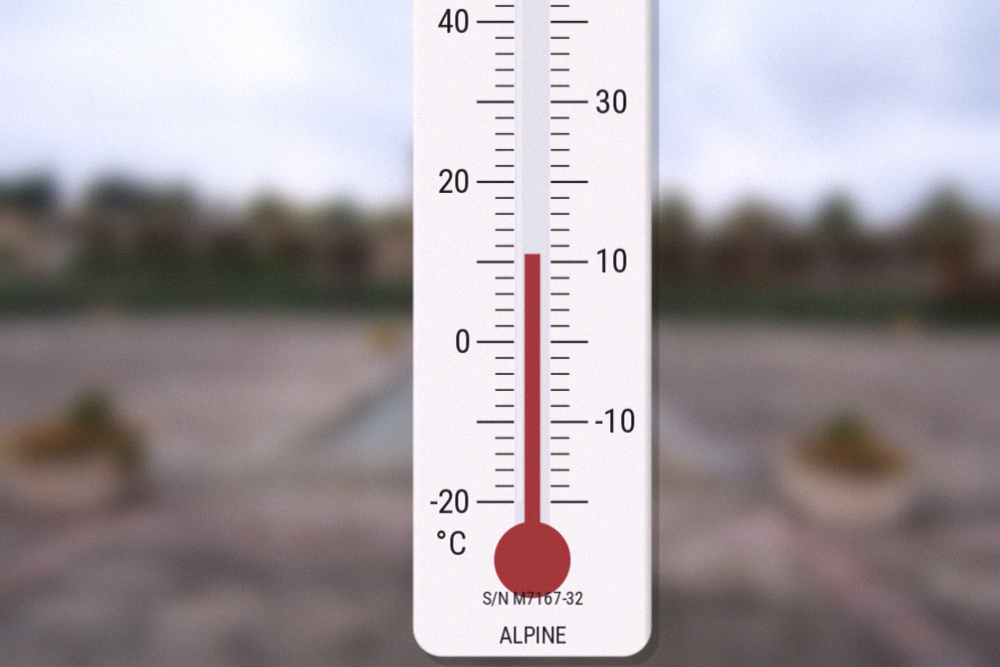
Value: 11 °C
